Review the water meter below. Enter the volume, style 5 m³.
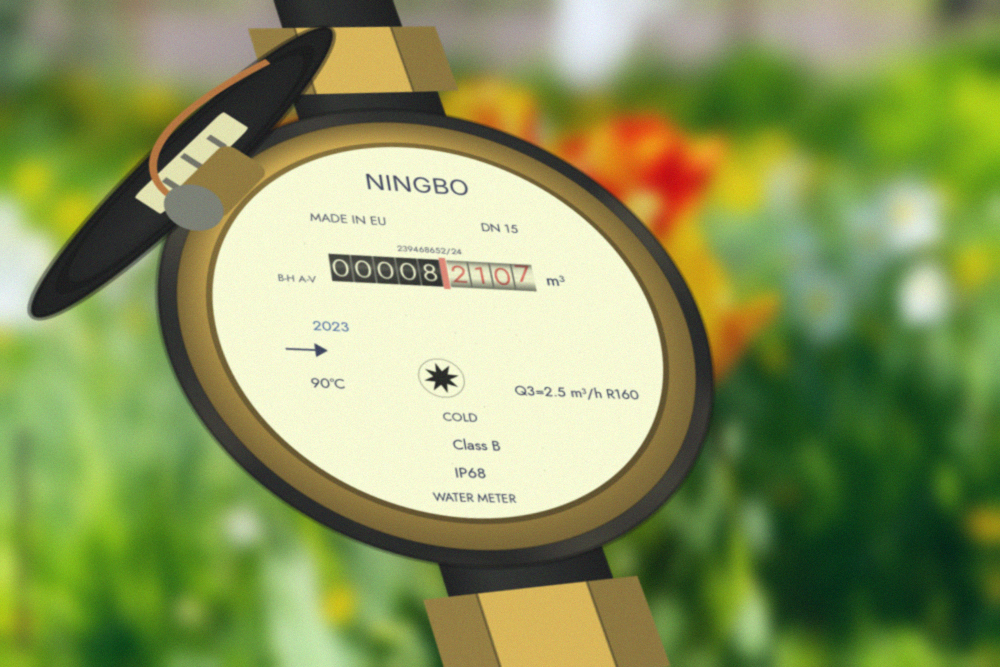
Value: 8.2107 m³
